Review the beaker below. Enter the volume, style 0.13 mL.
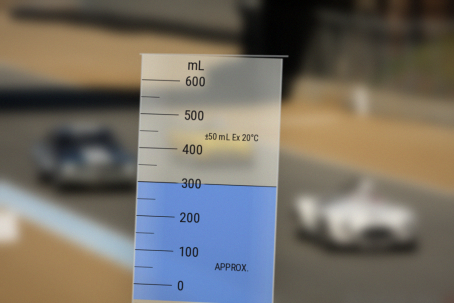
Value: 300 mL
